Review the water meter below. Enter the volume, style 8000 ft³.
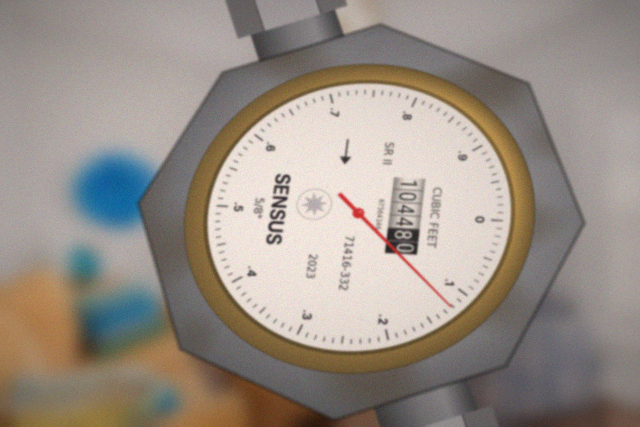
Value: 104480.12 ft³
